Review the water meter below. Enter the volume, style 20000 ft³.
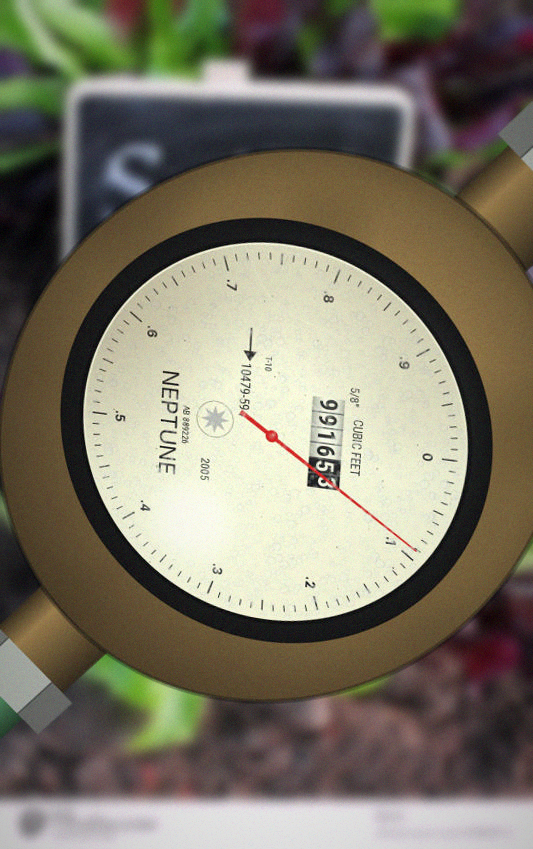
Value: 991653.09 ft³
